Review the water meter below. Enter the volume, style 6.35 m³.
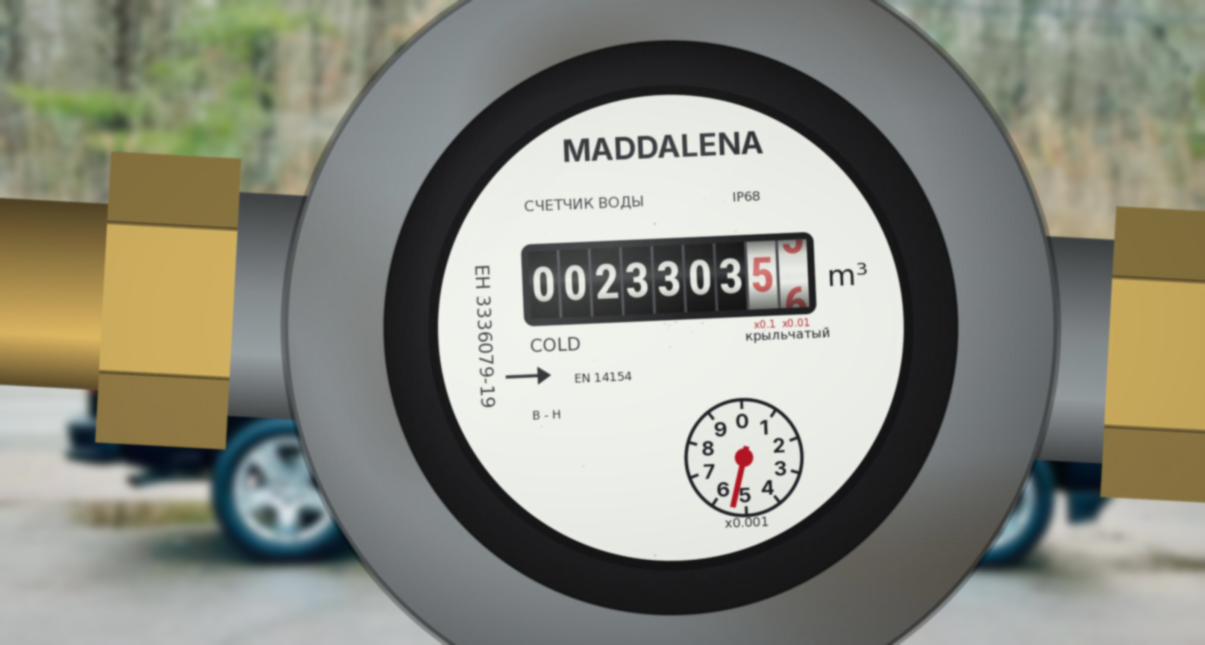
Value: 23303.555 m³
